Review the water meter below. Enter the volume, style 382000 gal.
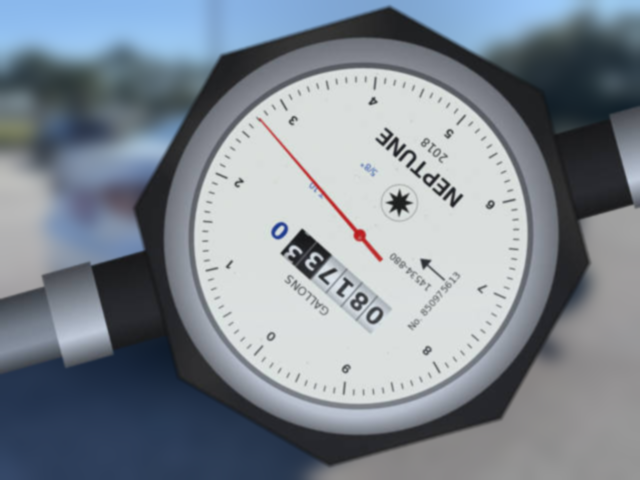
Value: 817332.7 gal
